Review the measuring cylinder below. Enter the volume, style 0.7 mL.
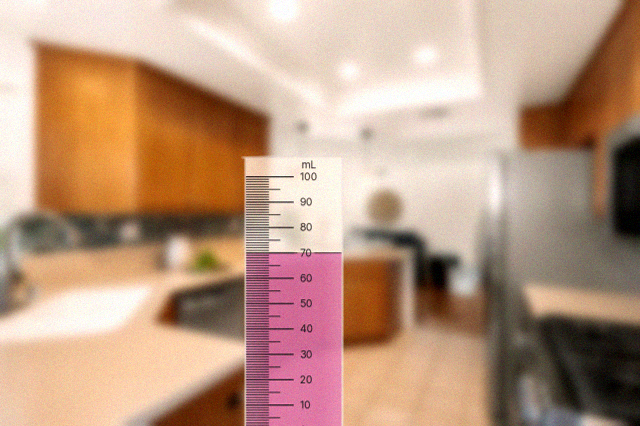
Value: 70 mL
